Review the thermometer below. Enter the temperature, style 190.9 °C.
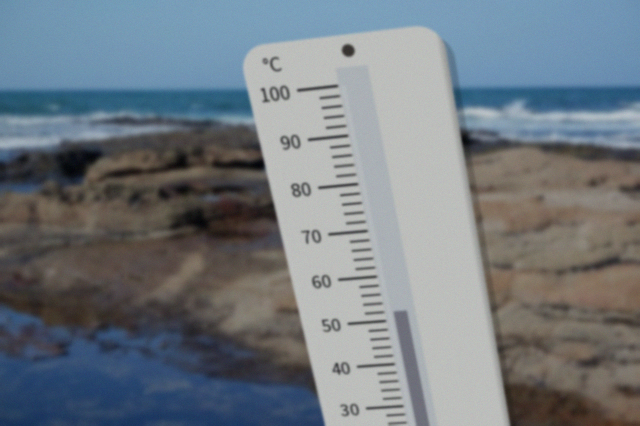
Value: 52 °C
